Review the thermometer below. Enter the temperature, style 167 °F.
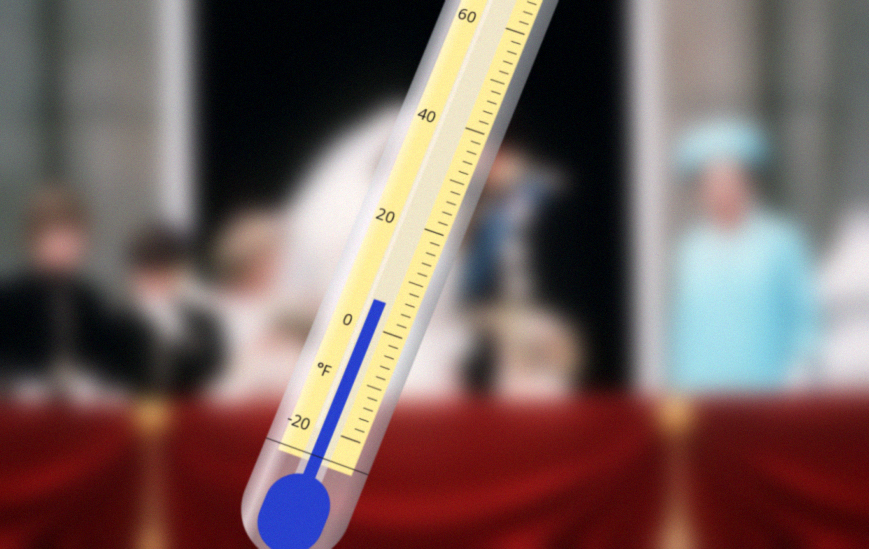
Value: 5 °F
